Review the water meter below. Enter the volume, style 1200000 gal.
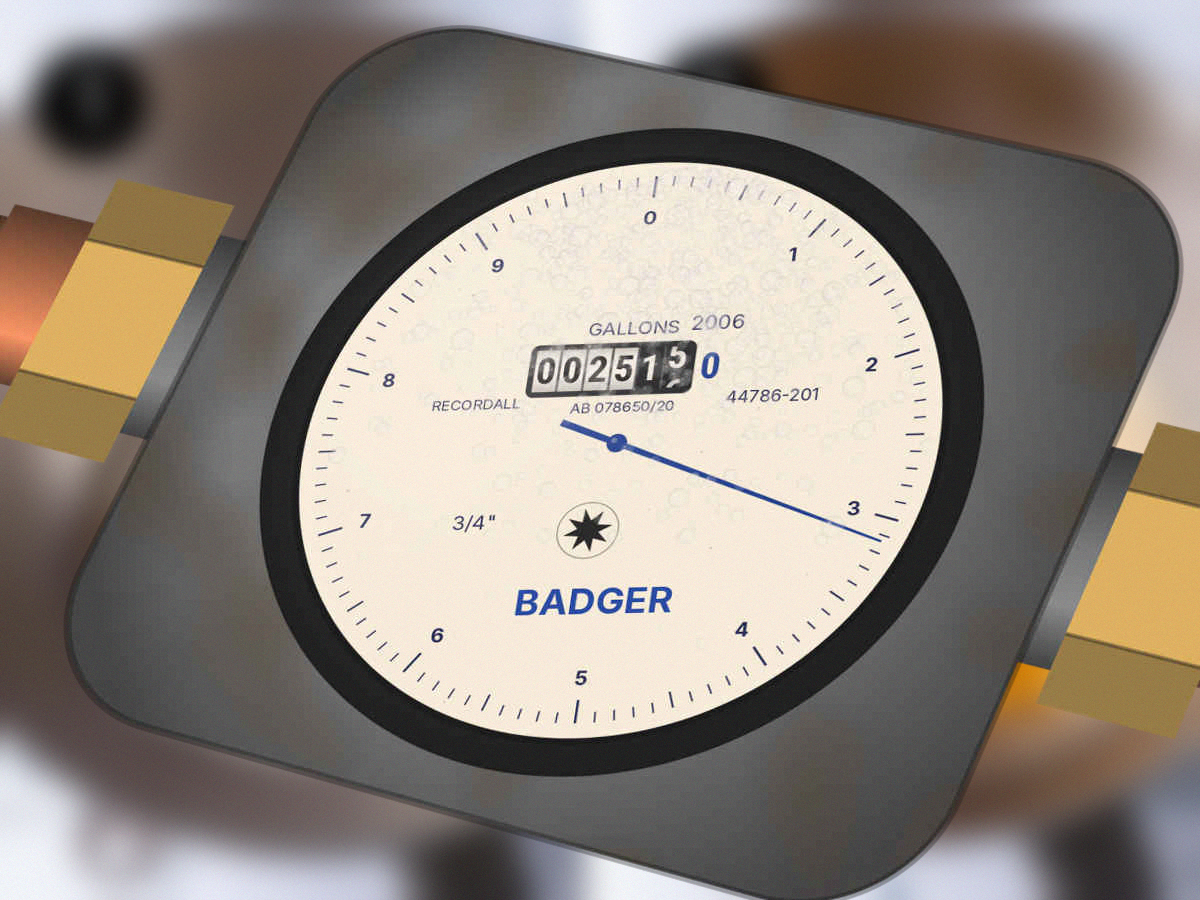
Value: 25153.1 gal
